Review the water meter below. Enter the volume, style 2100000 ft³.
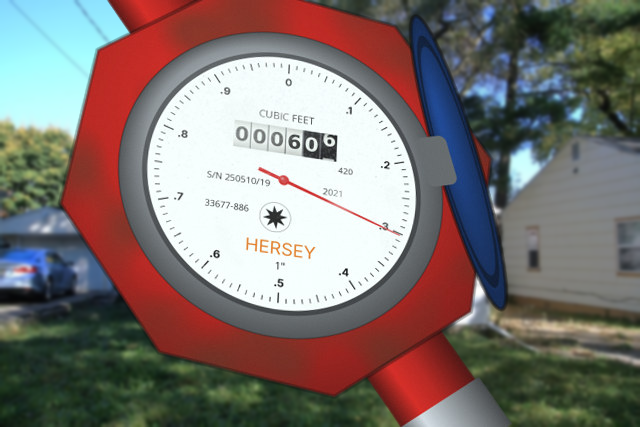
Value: 606.30 ft³
